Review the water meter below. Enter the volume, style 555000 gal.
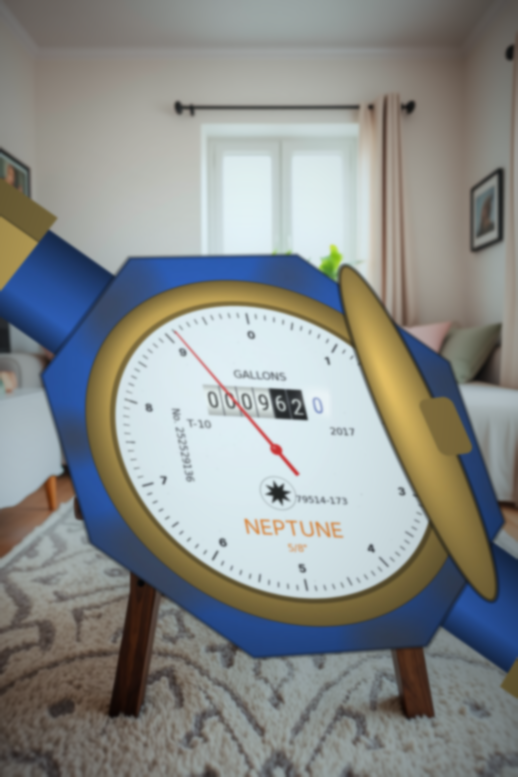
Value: 9619.1 gal
